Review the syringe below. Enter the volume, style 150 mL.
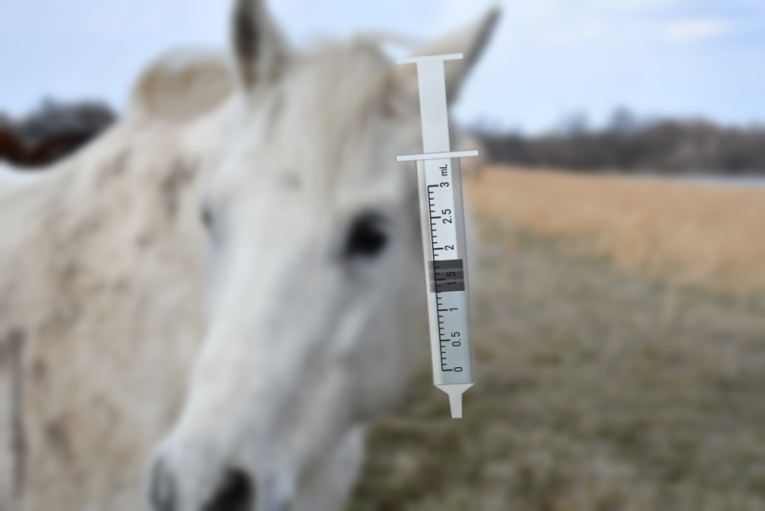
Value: 1.3 mL
